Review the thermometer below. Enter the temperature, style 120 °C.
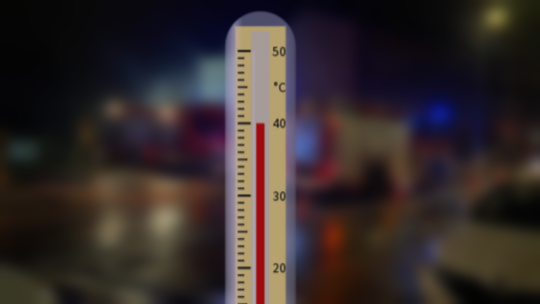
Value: 40 °C
